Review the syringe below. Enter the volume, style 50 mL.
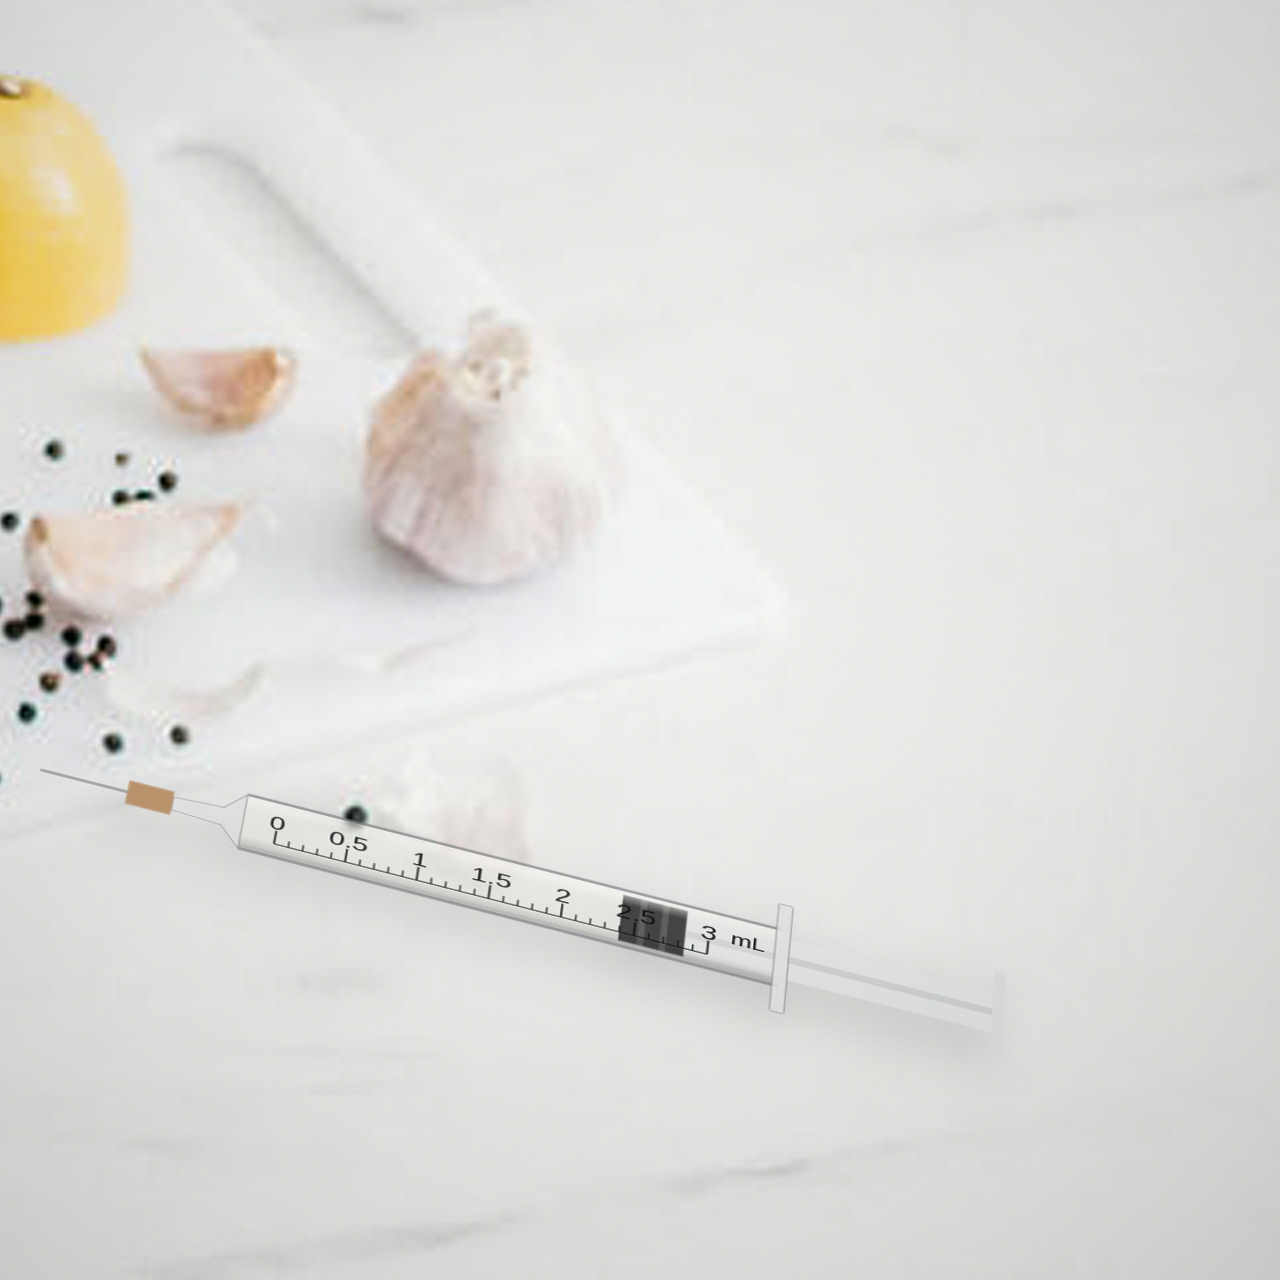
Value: 2.4 mL
